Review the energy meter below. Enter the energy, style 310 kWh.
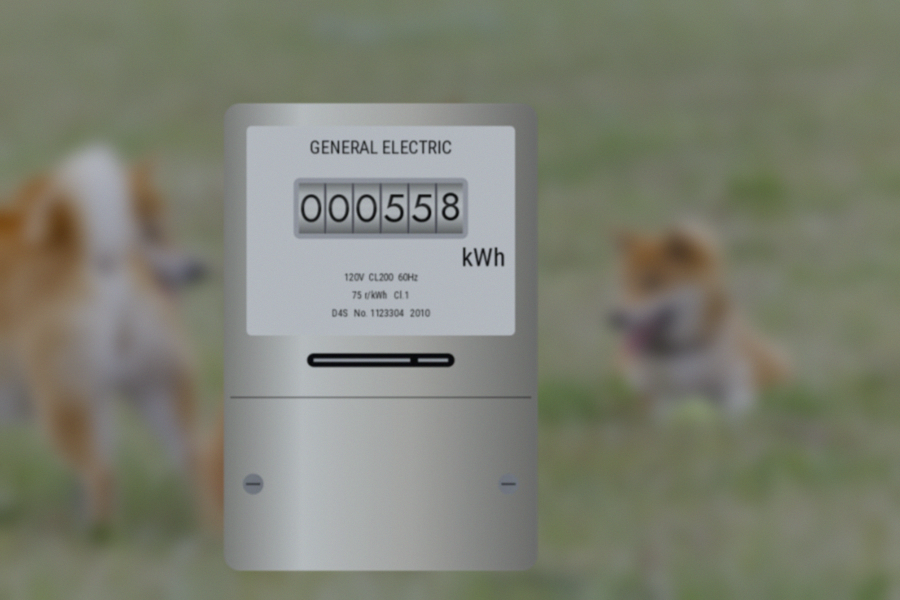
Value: 558 kWh
